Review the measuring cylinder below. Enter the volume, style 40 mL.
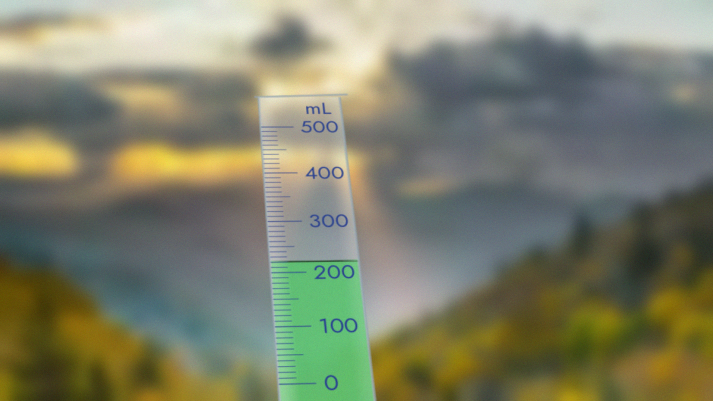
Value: 220 mL
